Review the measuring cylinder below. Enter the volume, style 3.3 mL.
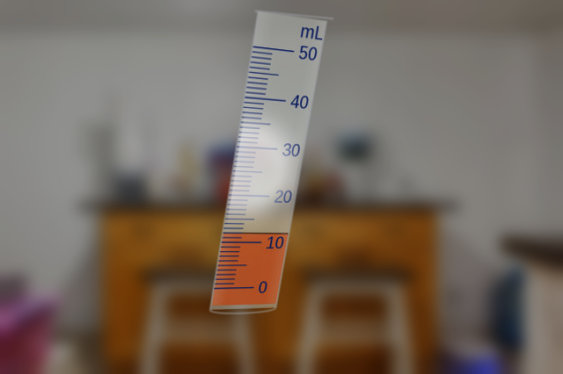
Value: 12 mL
